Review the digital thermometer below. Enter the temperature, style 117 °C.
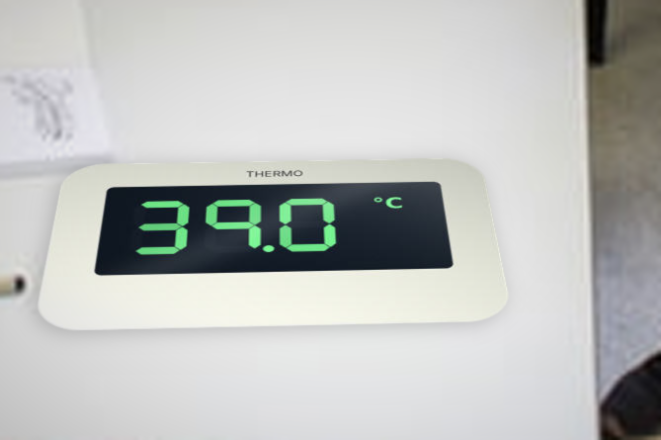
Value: 39.0 °C
